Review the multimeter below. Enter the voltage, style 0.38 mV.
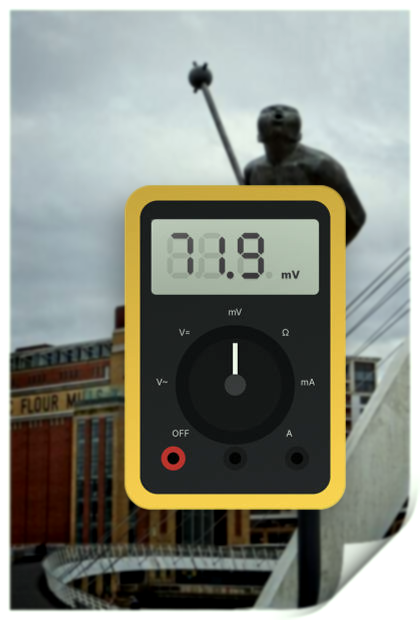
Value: 71.9 mV
